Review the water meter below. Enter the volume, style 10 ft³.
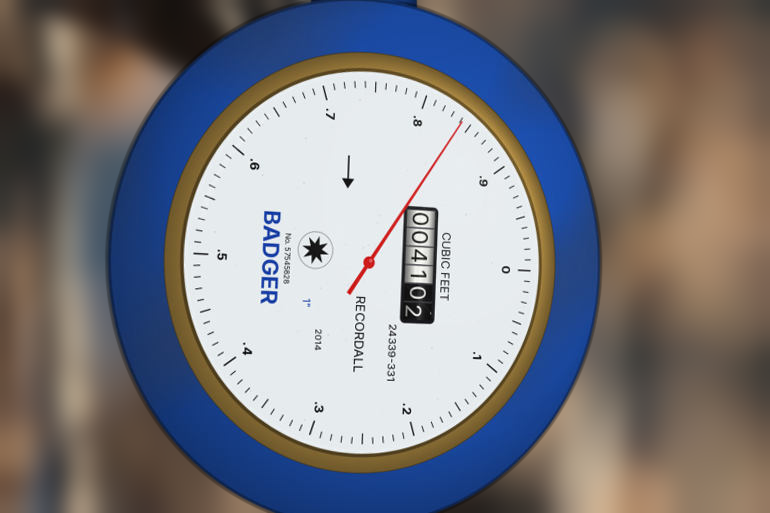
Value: 4101.84 ft³
